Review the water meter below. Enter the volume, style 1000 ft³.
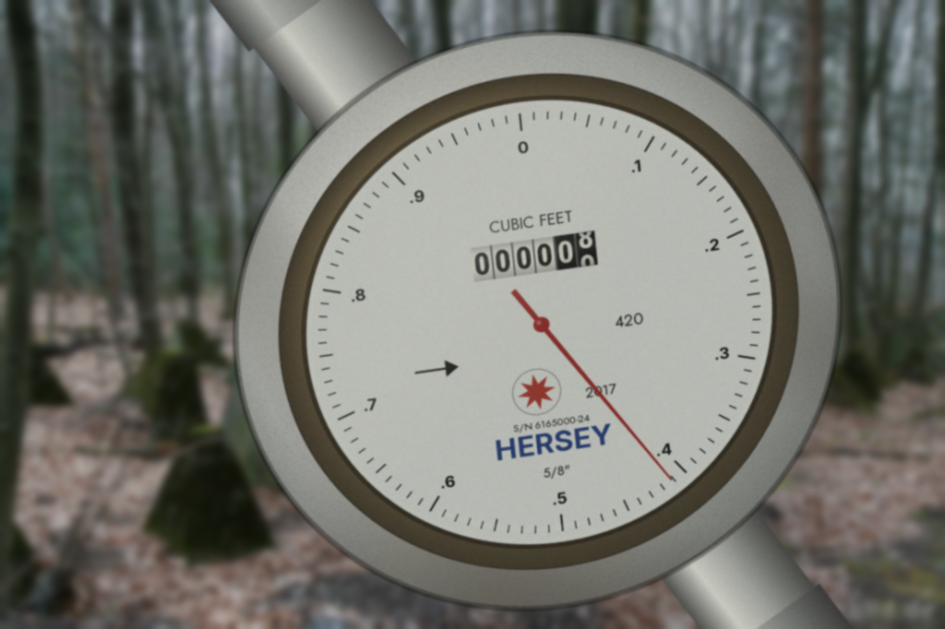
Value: 8.41 ft³
